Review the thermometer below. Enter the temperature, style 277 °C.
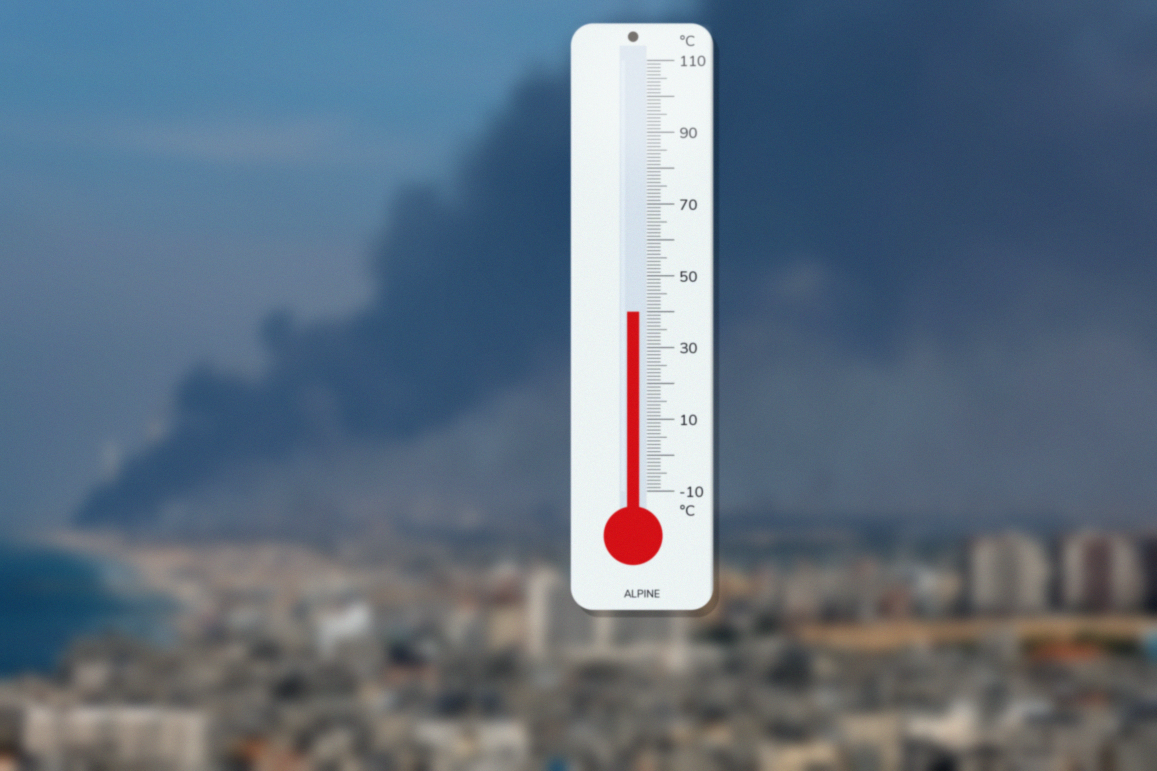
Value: 40 °C
